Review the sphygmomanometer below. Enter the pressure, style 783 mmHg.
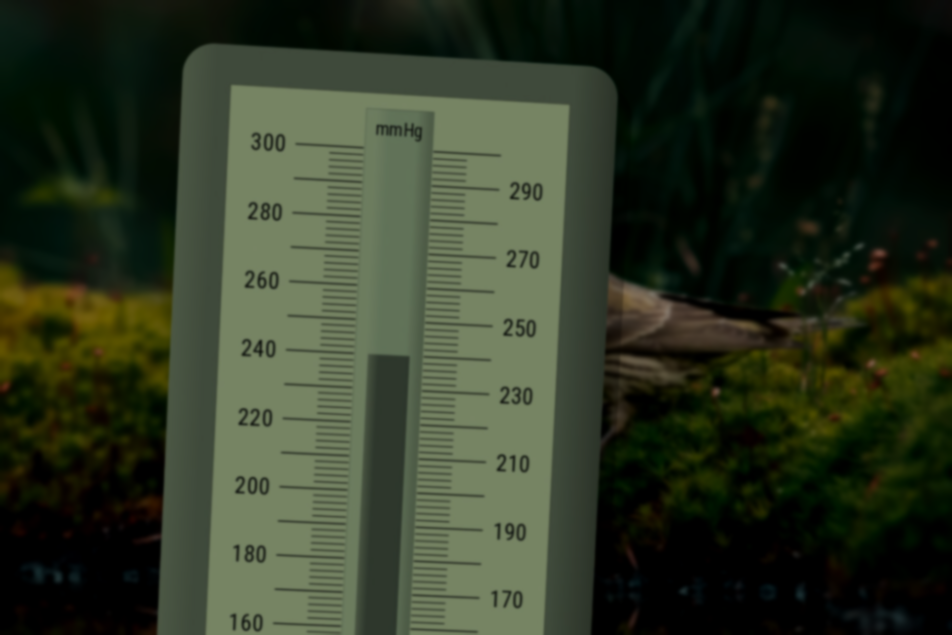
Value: 240 mmHg
